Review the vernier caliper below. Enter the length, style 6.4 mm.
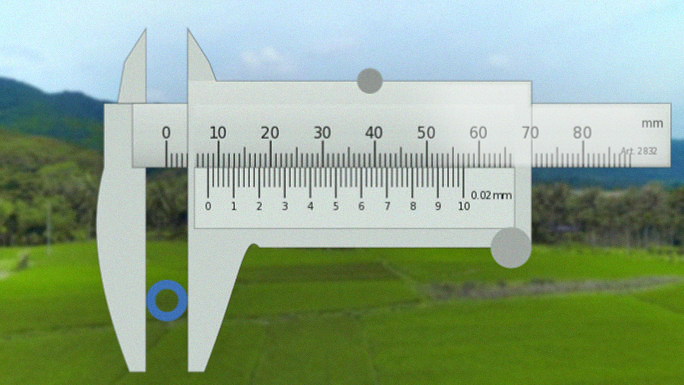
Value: 8.0 mm
